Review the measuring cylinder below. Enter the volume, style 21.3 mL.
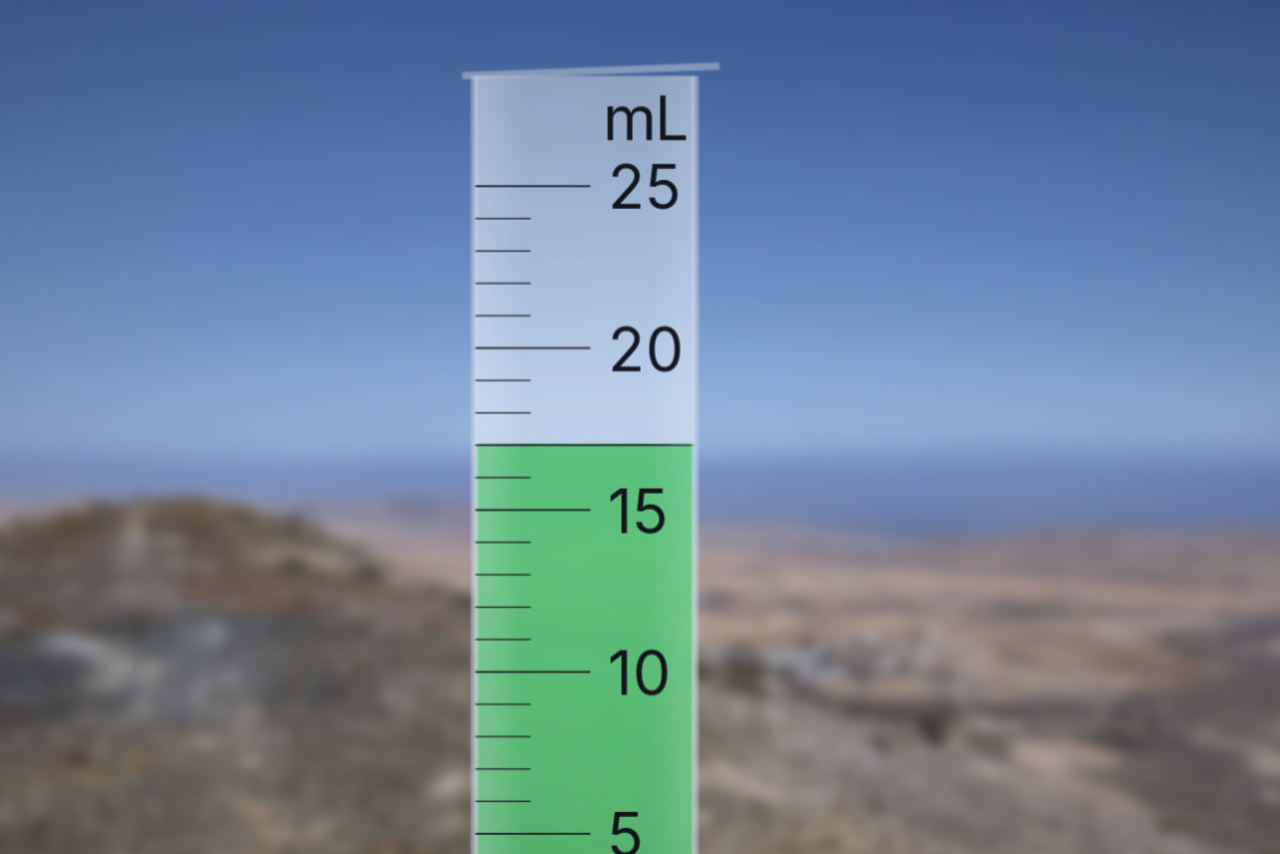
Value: 17 mL
